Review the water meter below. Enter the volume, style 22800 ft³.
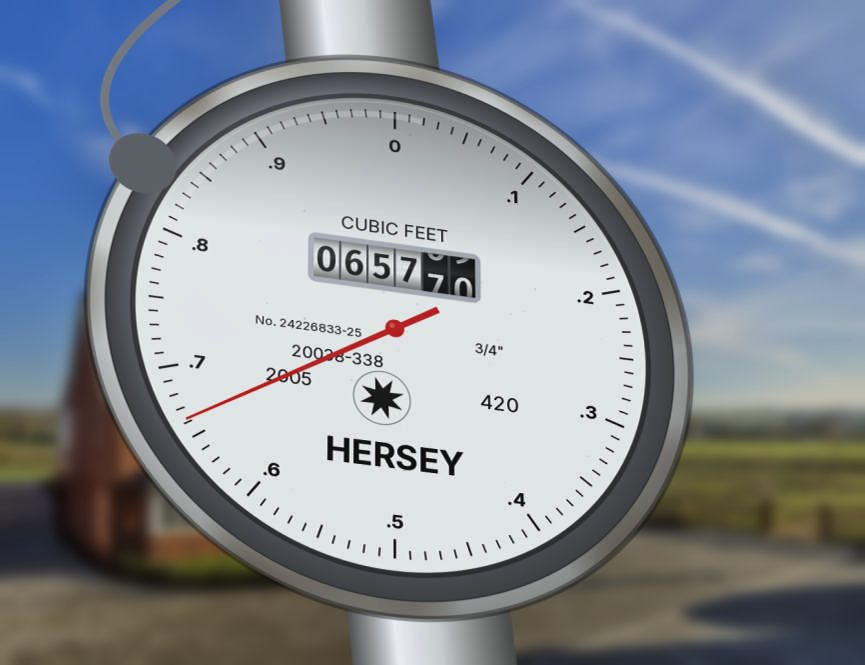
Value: 65769.66 ft³
